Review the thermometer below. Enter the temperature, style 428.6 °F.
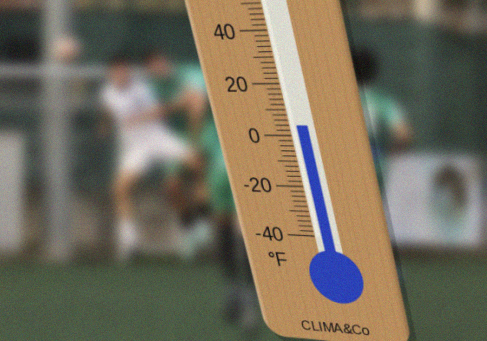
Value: 4 °F
